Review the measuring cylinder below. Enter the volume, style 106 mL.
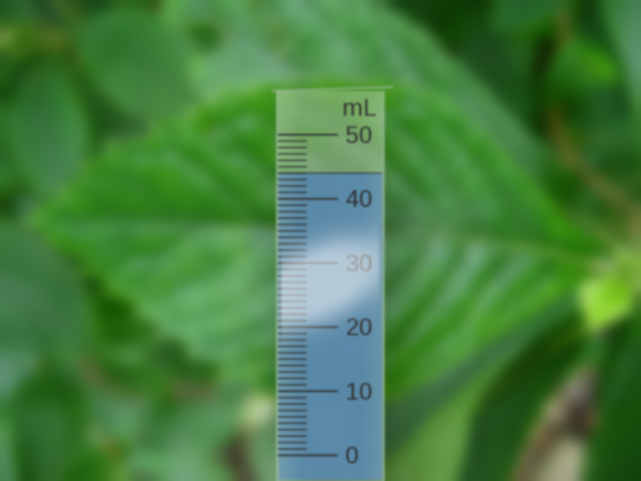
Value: 44 mL
